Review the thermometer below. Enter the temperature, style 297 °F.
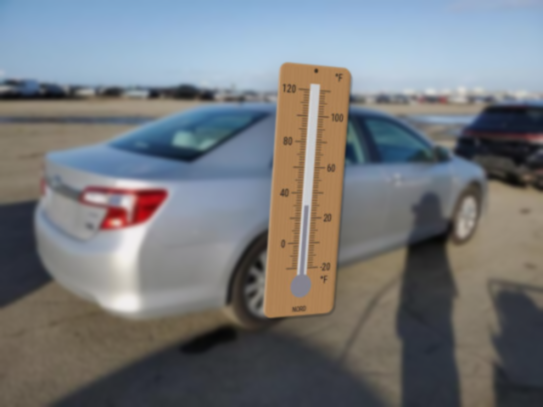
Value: 30 °F
